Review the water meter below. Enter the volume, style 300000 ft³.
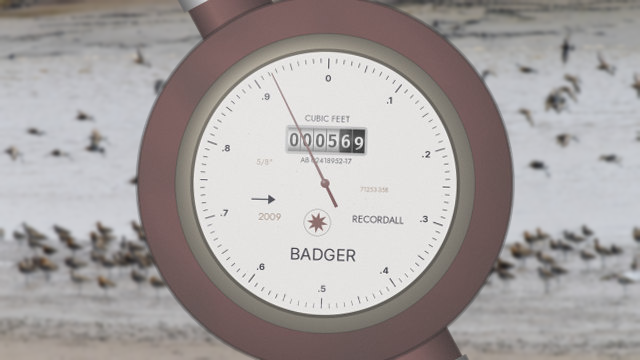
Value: 568.92 ft³
